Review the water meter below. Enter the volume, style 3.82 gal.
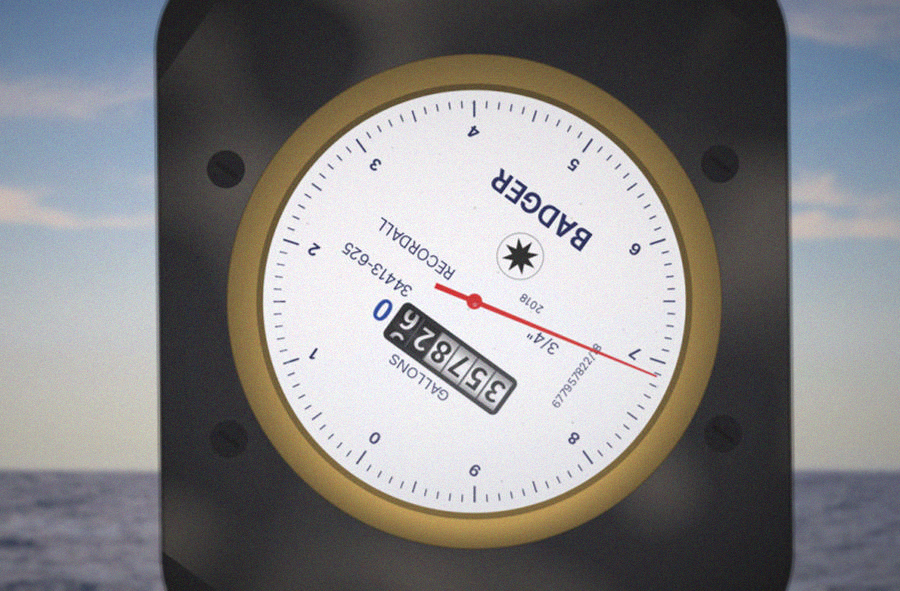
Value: 3578257.1 gal
